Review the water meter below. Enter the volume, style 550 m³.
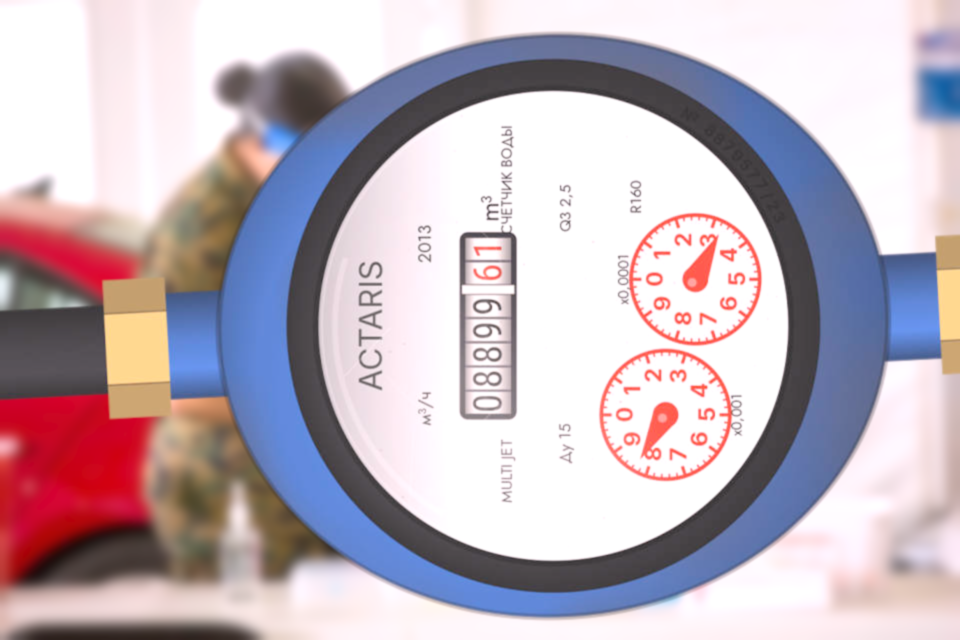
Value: 8899.6183 m³
